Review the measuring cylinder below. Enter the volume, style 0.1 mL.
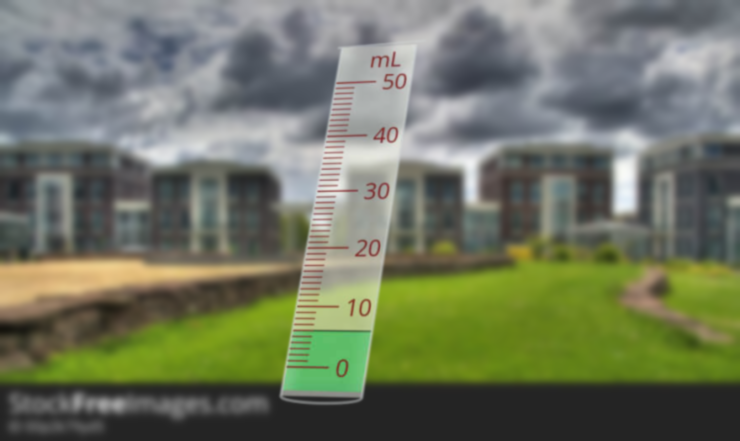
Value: 6 mL
